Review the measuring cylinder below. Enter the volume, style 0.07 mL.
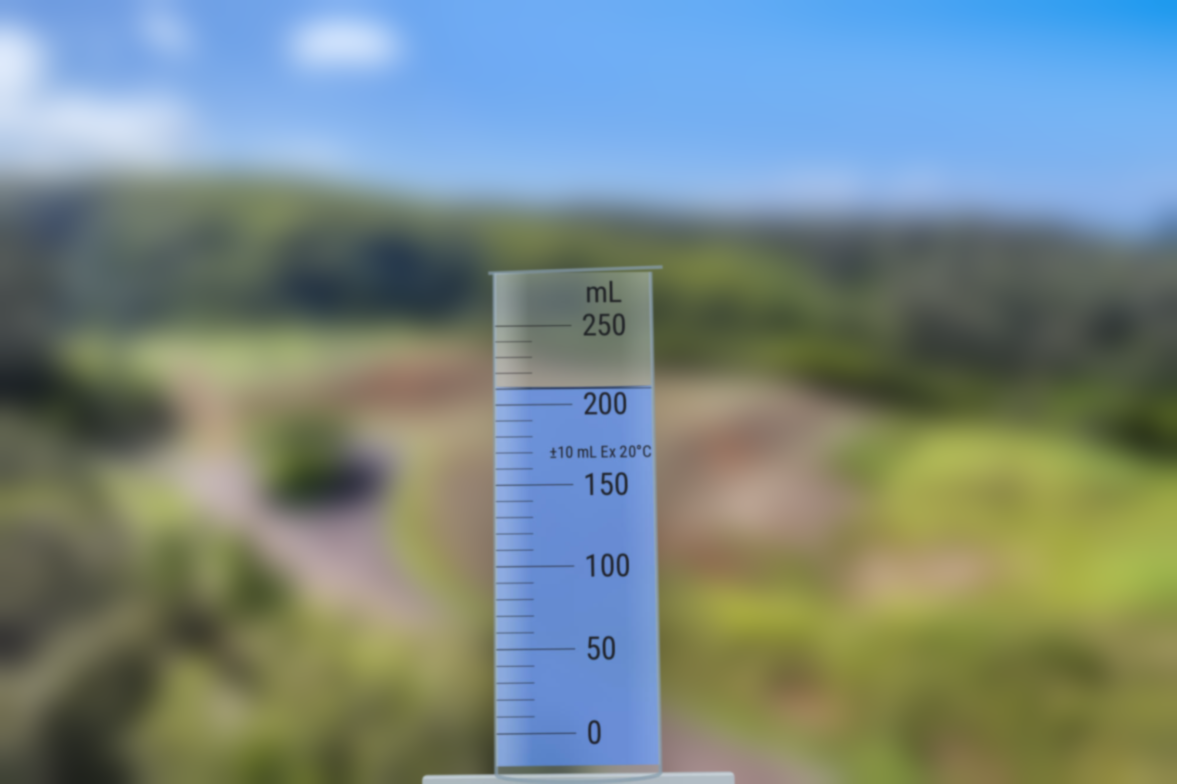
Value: 210 mL
